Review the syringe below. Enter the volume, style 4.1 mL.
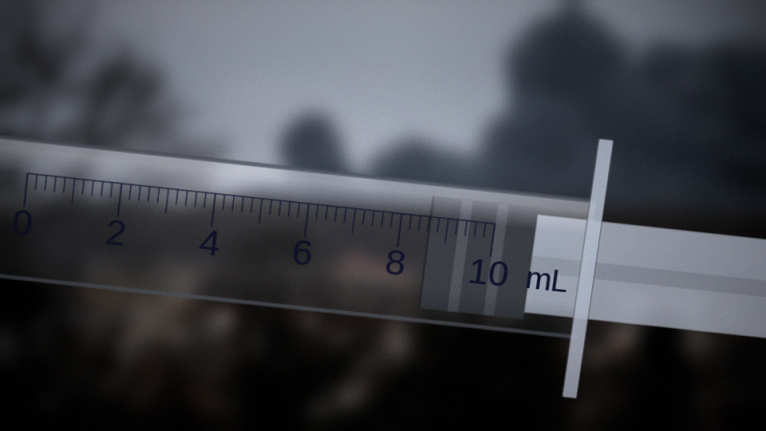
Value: 8.6 mL
